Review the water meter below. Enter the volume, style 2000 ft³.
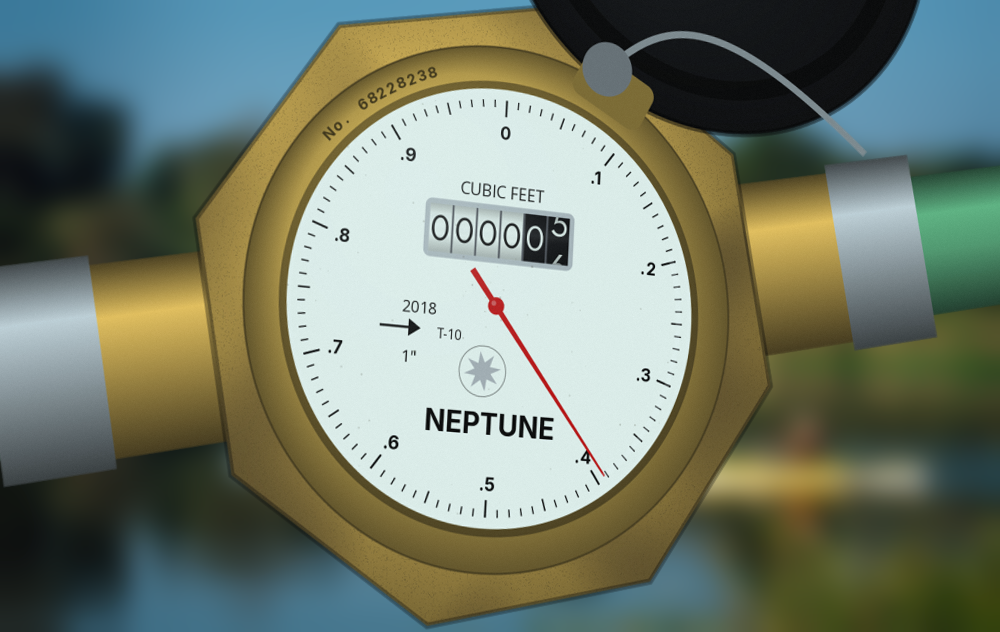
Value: 5.39 ft³
